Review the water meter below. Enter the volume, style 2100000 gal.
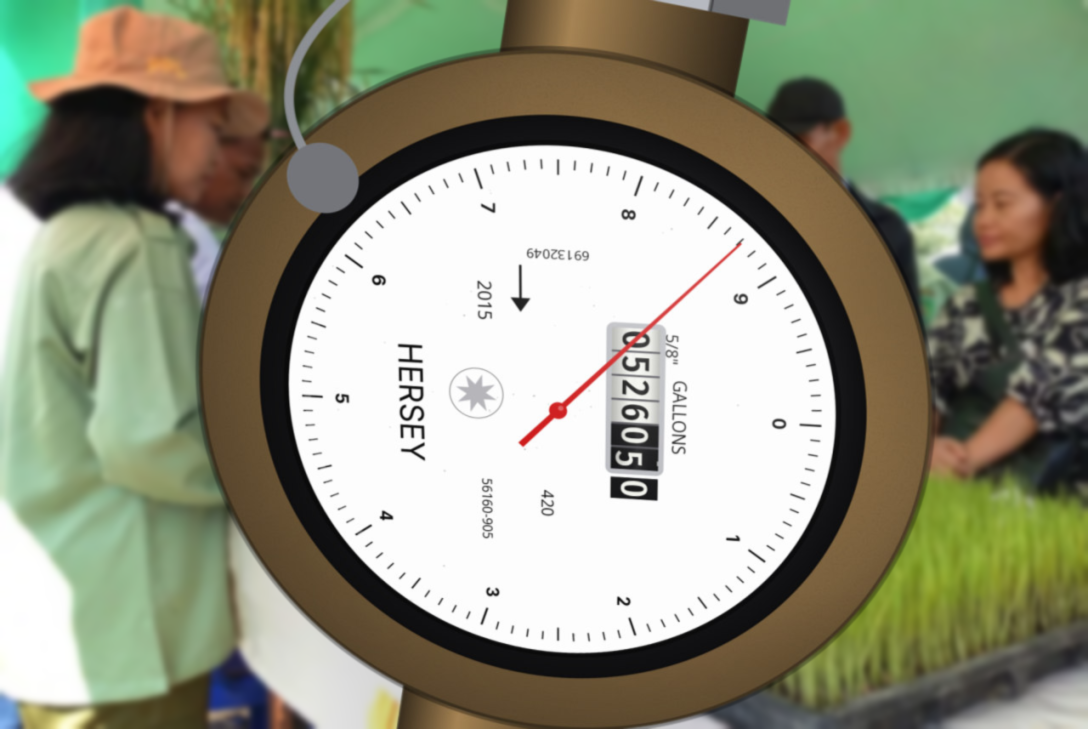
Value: 526048.7 gal
